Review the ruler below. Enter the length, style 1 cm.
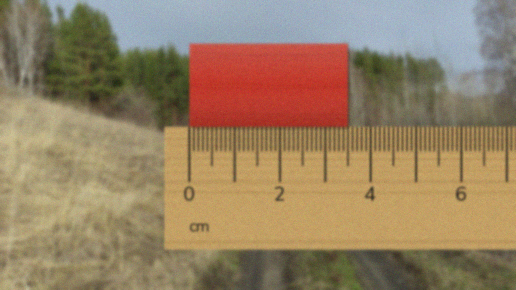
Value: 3.5 cm
